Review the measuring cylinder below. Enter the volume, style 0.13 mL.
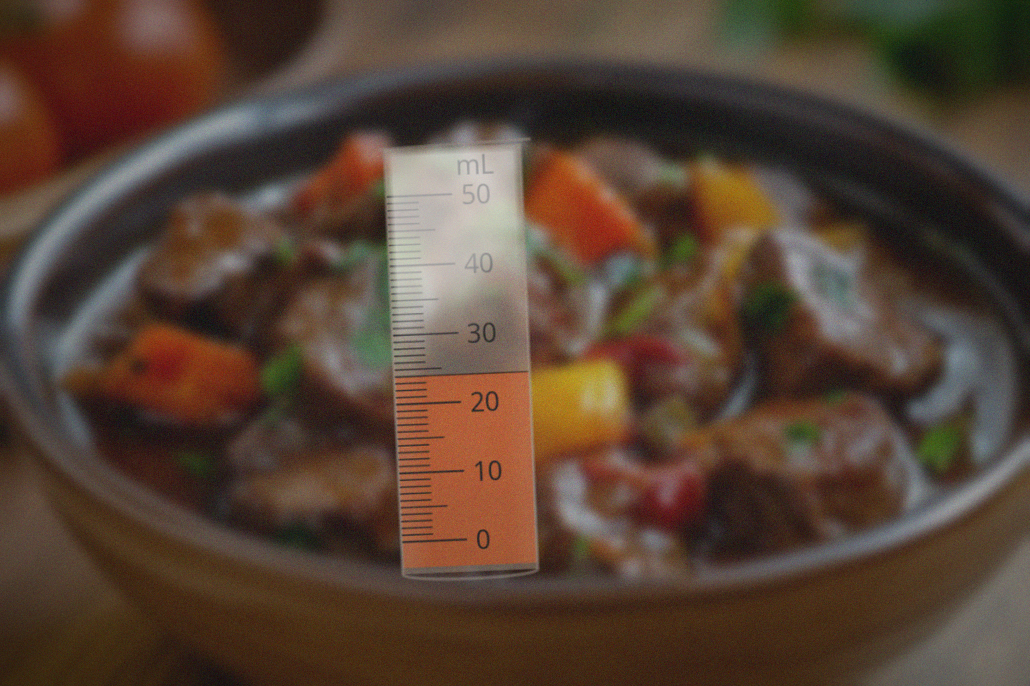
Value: 24 mL
